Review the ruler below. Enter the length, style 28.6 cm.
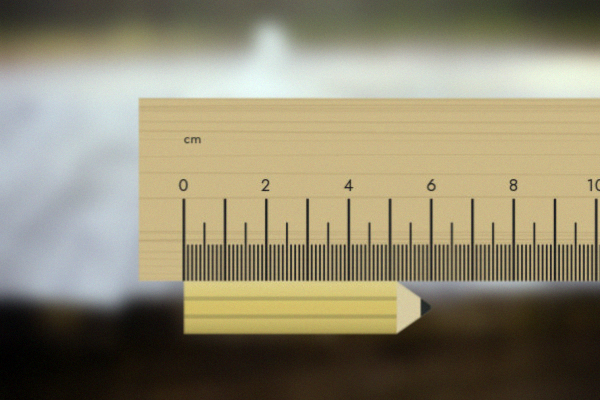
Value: 6 cm
